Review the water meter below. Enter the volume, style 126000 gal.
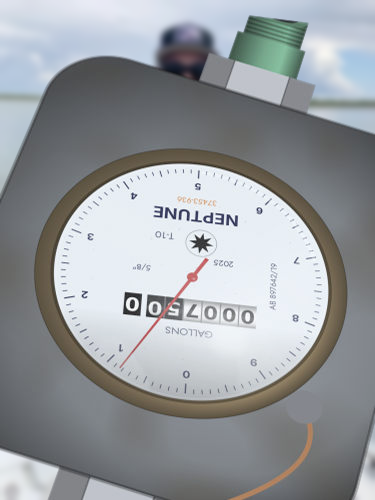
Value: 7500.8 gal
